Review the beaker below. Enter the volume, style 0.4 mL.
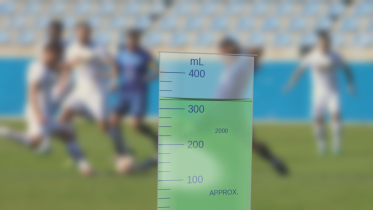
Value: 325 mL
